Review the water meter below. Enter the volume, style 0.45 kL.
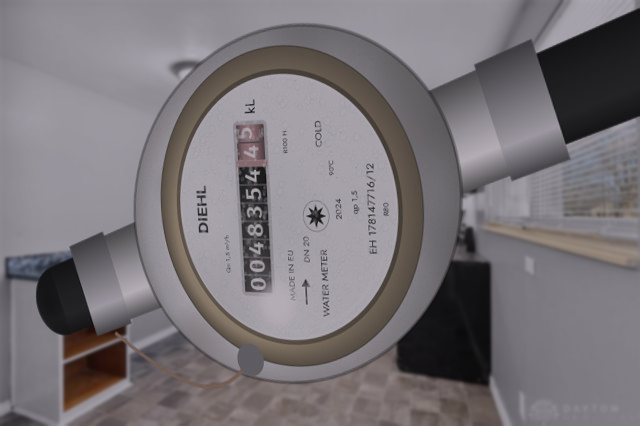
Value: 48354.45 kL
